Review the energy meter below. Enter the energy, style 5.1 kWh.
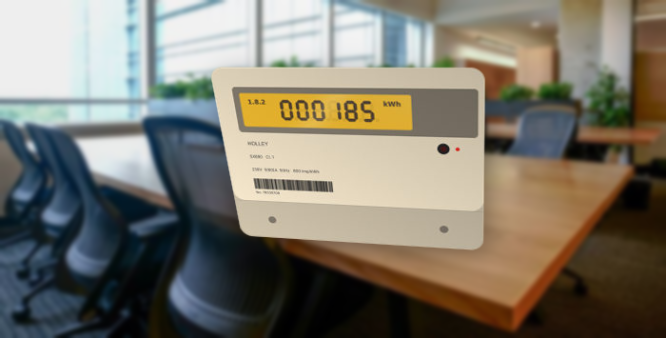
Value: 185 kWh
